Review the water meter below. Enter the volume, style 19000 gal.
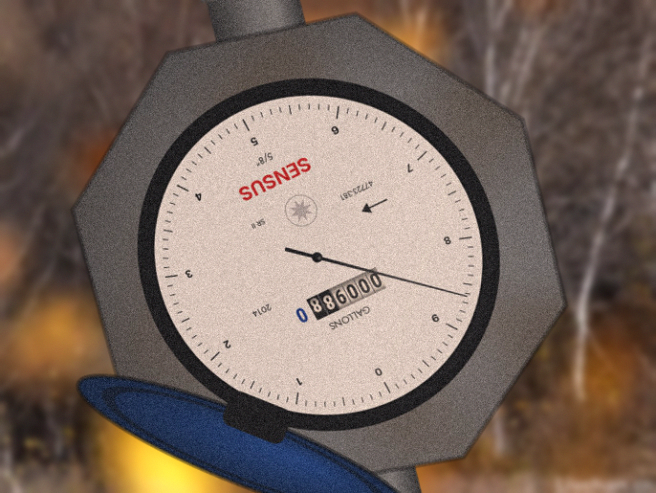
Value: 9878.6 gal
